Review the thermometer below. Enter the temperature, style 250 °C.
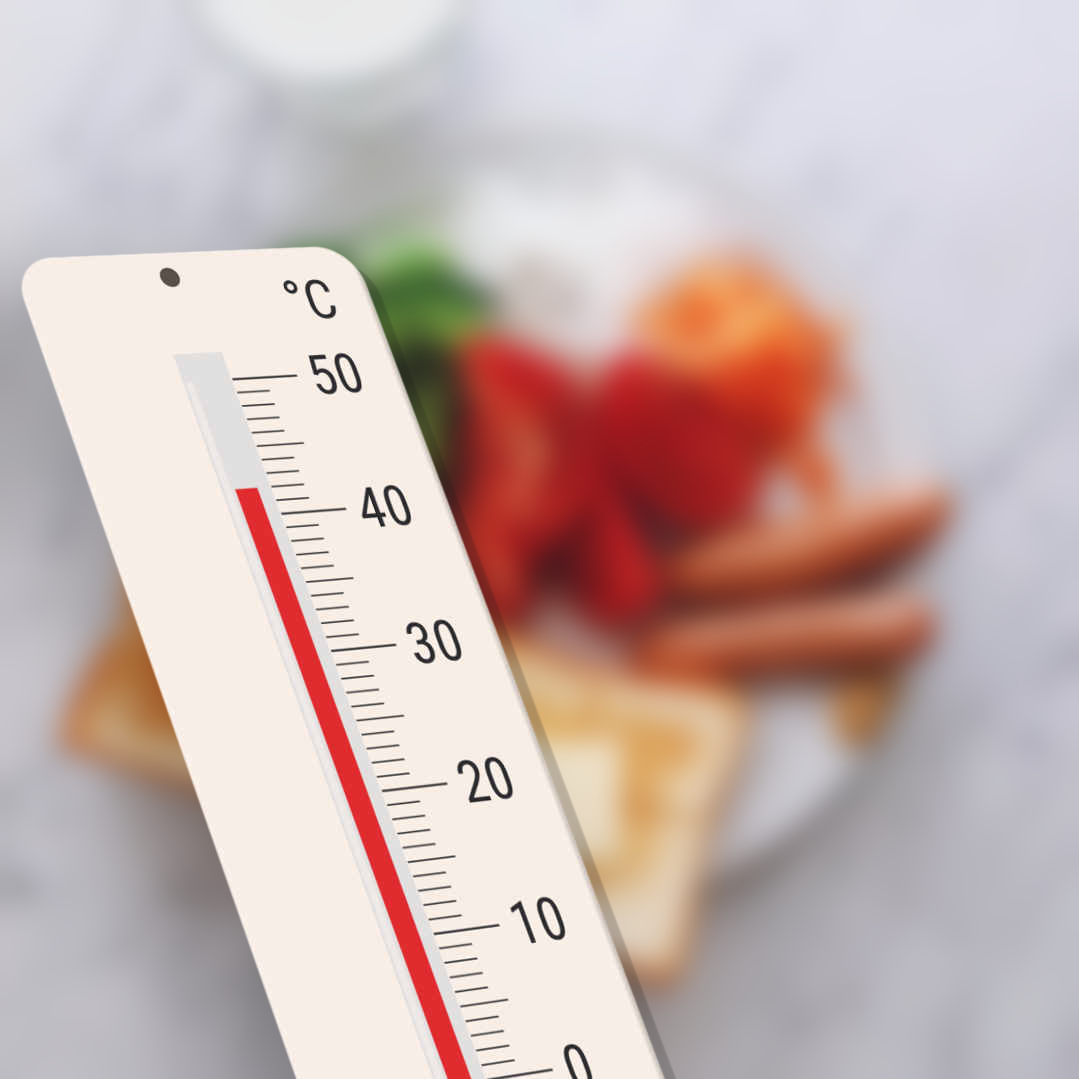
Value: 42 °C
